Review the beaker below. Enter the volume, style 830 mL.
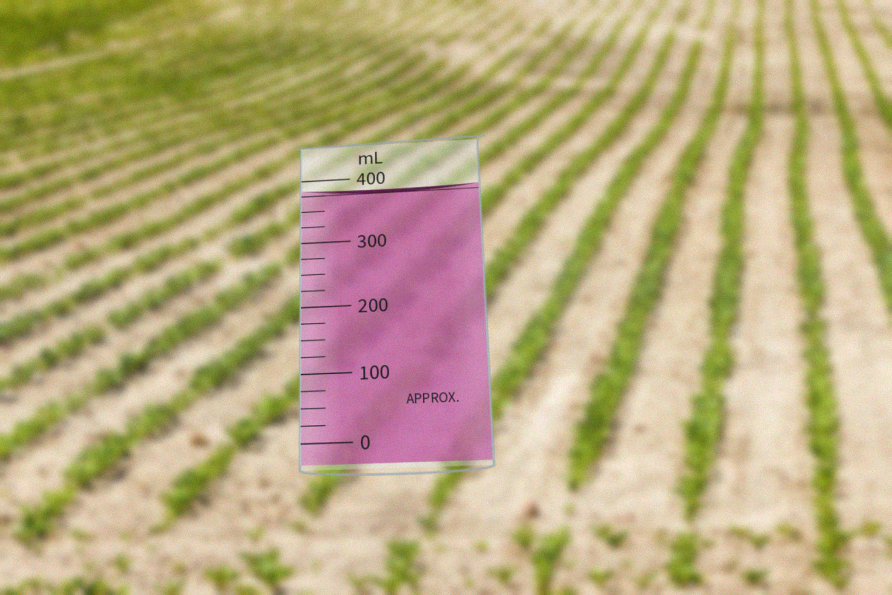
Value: 375 mL
